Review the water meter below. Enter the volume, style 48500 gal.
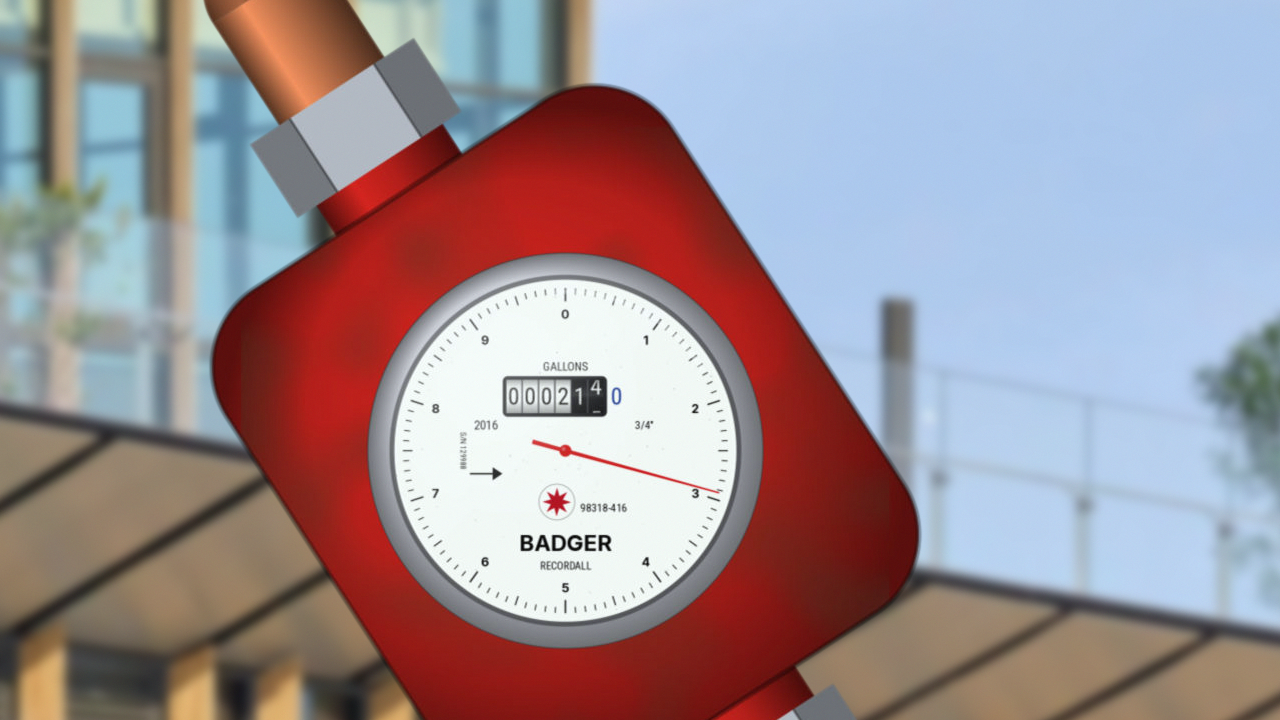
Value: 2142.9 gal
